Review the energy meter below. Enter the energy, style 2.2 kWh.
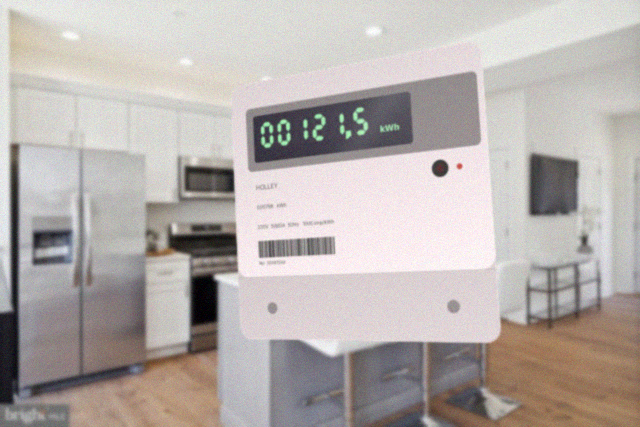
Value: 121.5 kWh
